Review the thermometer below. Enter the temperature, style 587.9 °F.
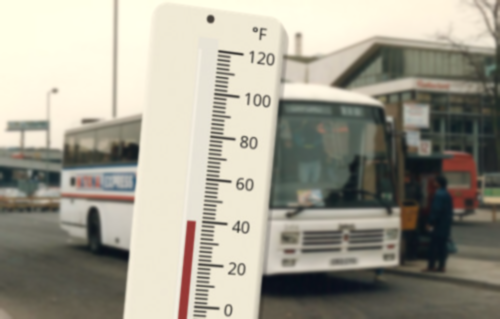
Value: 40 °F
